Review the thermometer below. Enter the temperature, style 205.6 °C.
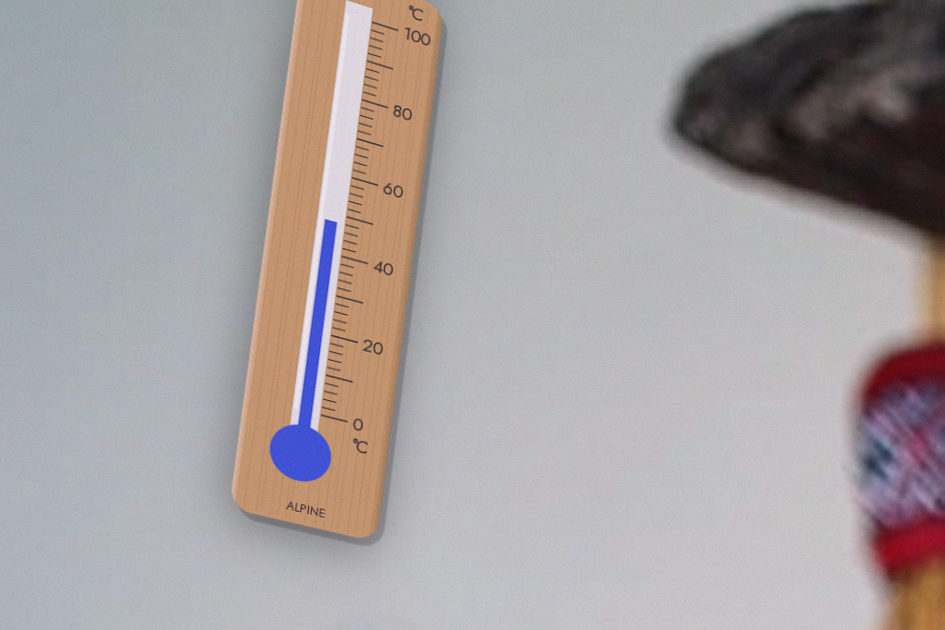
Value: 48 °C
